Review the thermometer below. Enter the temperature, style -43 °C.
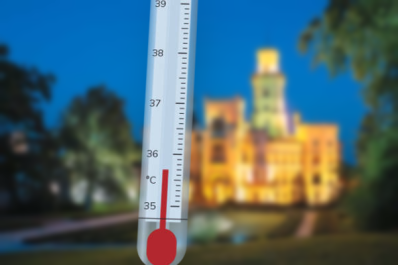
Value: 35.7 °C
